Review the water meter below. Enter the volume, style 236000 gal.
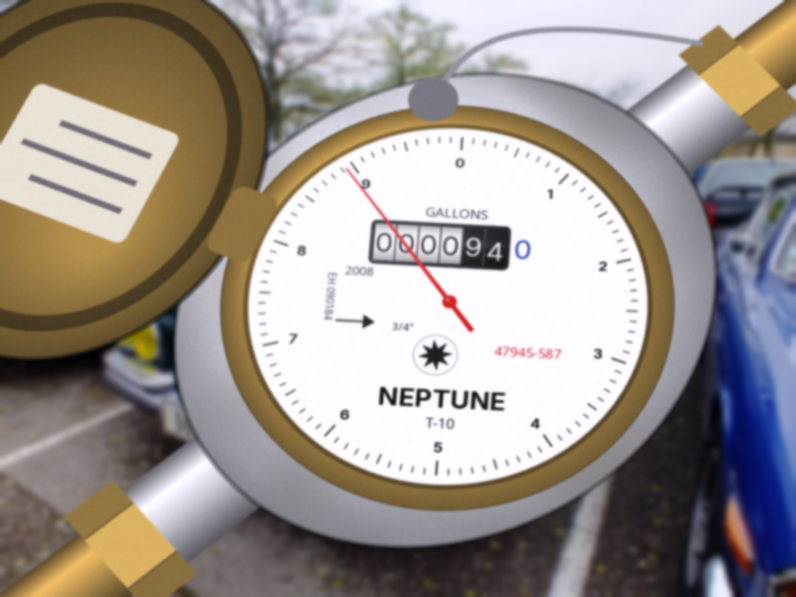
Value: 938.9 gal
